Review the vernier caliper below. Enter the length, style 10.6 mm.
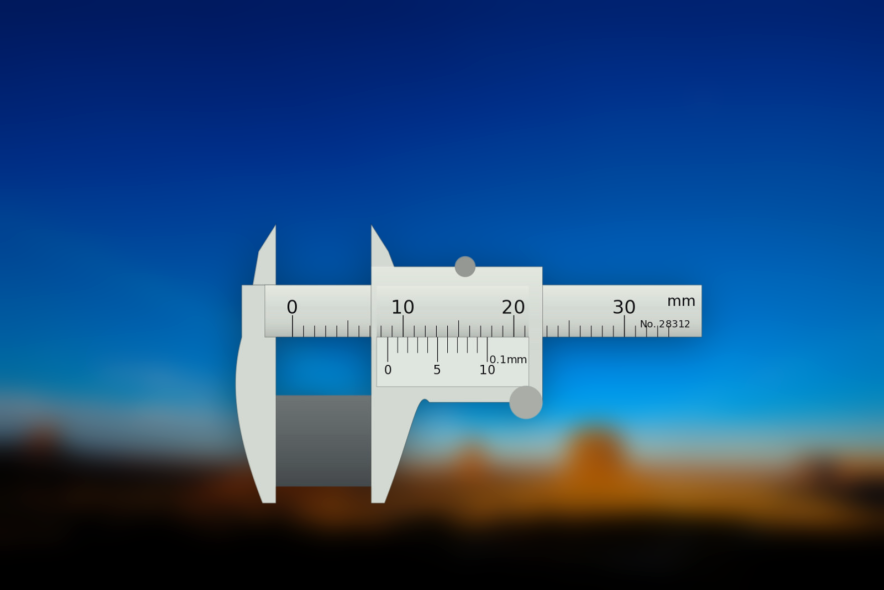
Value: 8.6 mm
